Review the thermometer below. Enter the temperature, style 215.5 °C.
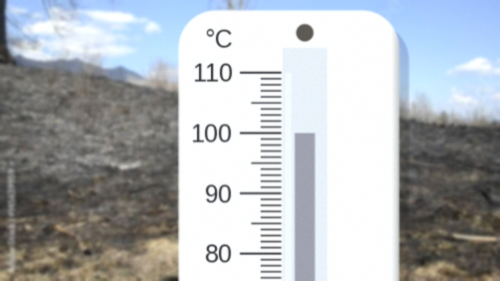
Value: 100 °C
